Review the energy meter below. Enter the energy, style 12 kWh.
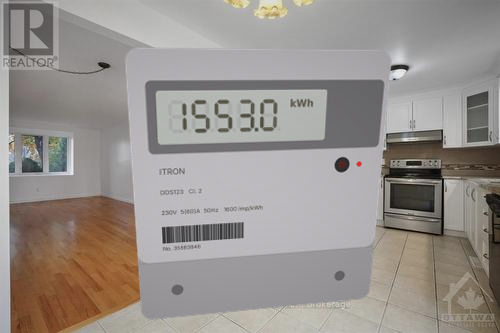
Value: 1553.0 kWh
